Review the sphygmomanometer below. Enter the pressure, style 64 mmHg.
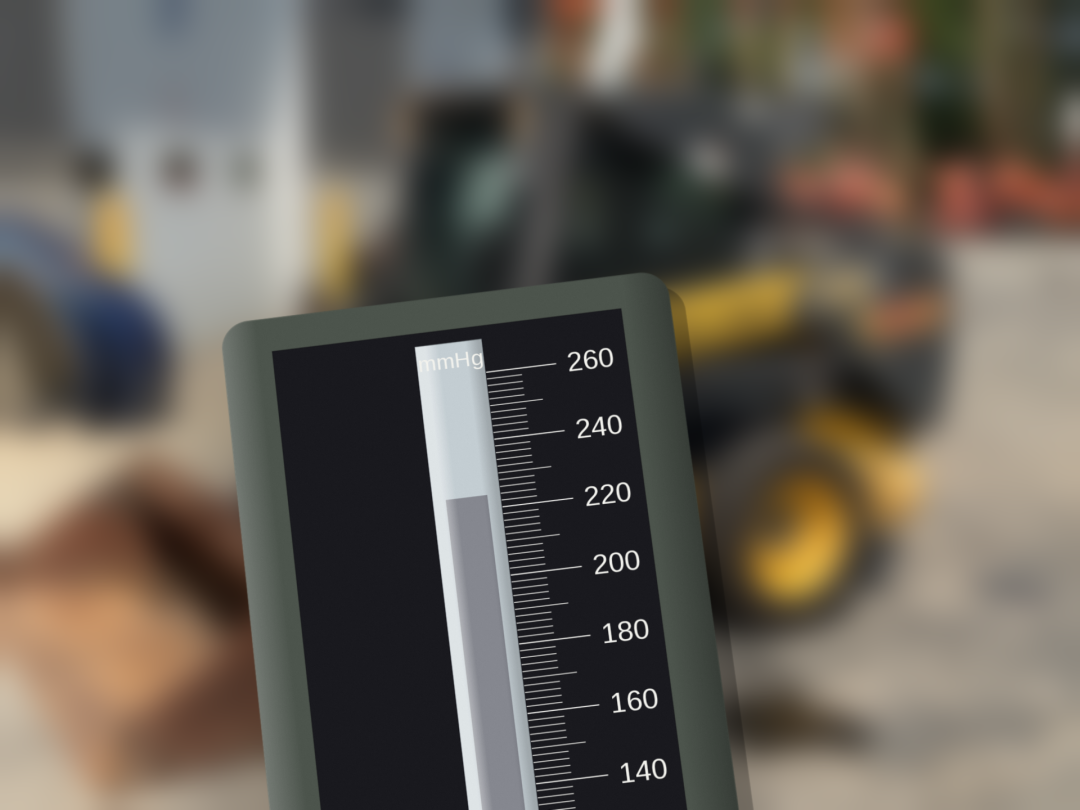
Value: 224 mmHg
